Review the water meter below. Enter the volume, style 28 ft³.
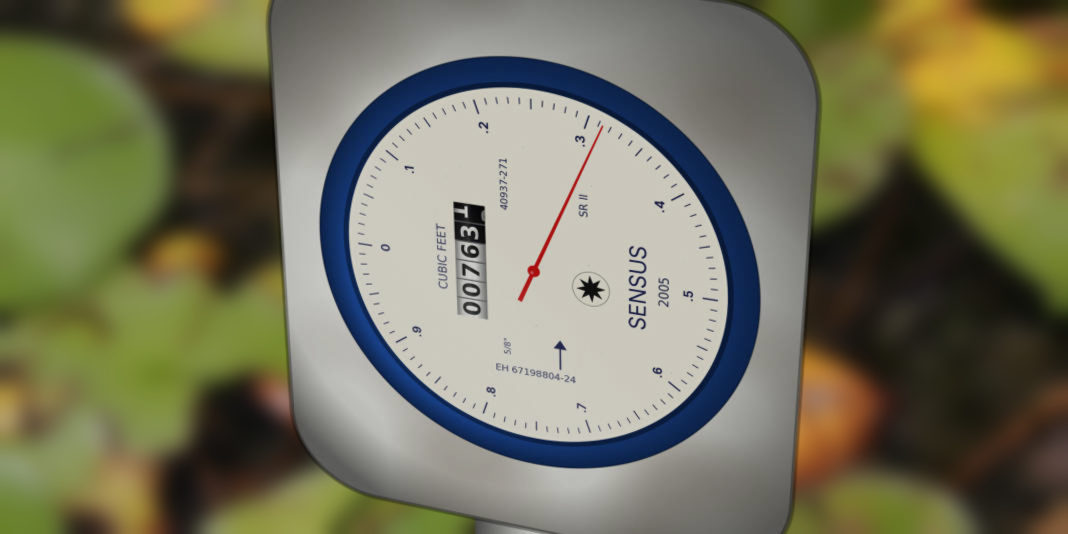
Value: 7631.31 ft³
